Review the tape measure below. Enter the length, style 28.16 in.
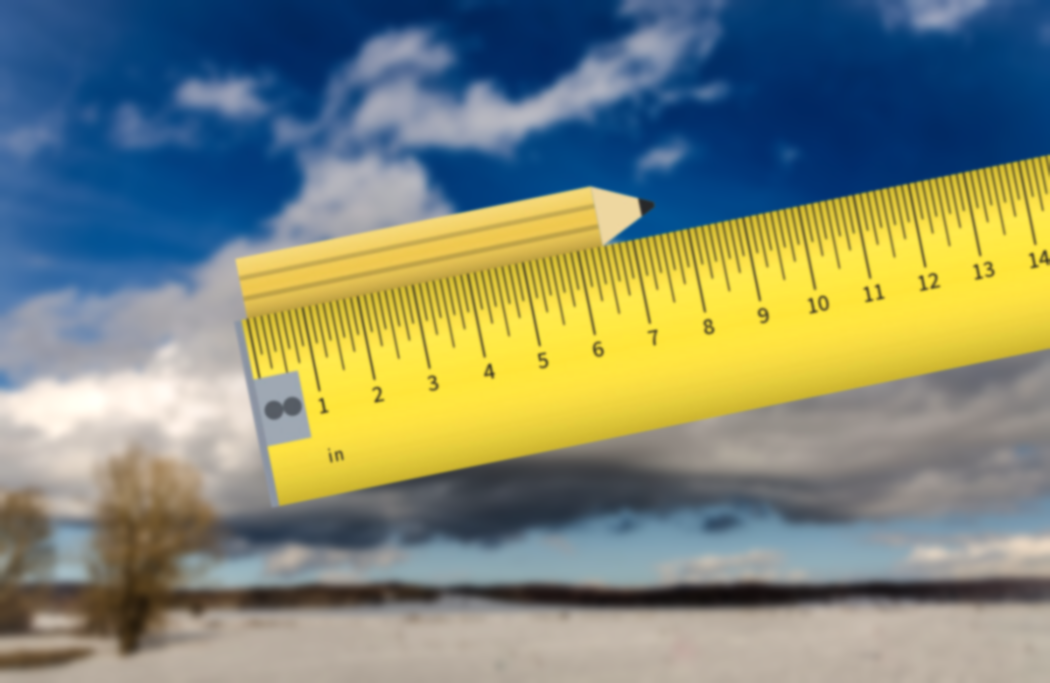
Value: 7.5 in
